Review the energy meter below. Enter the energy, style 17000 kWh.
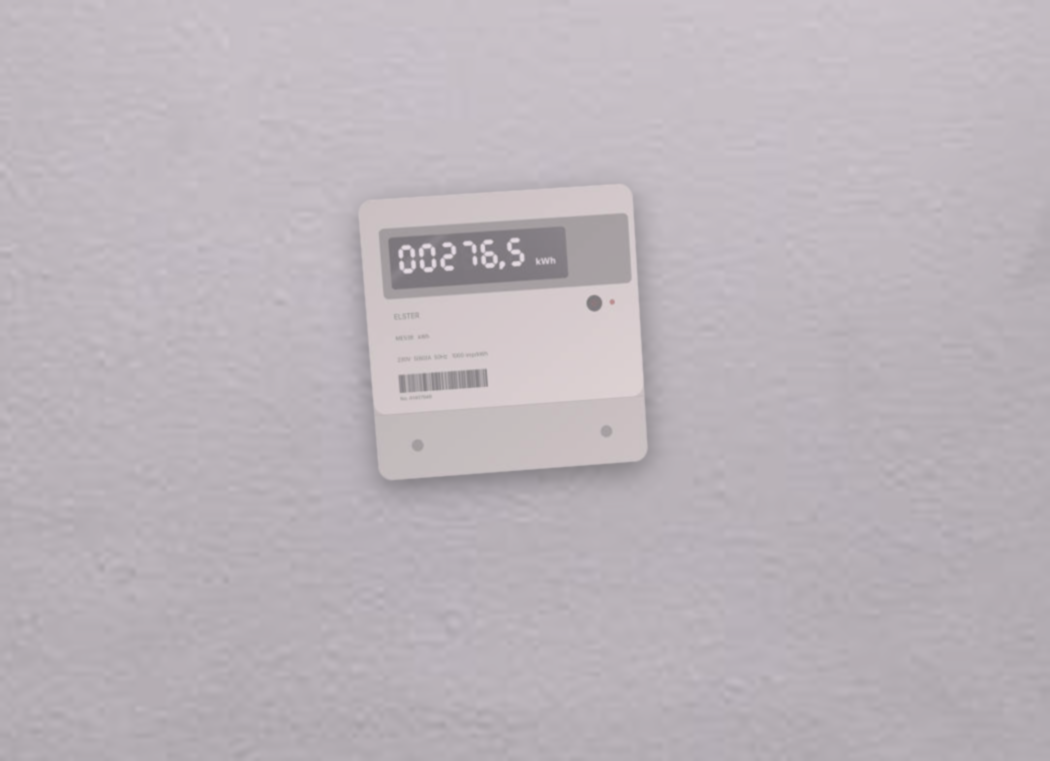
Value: 276.5 kWh
